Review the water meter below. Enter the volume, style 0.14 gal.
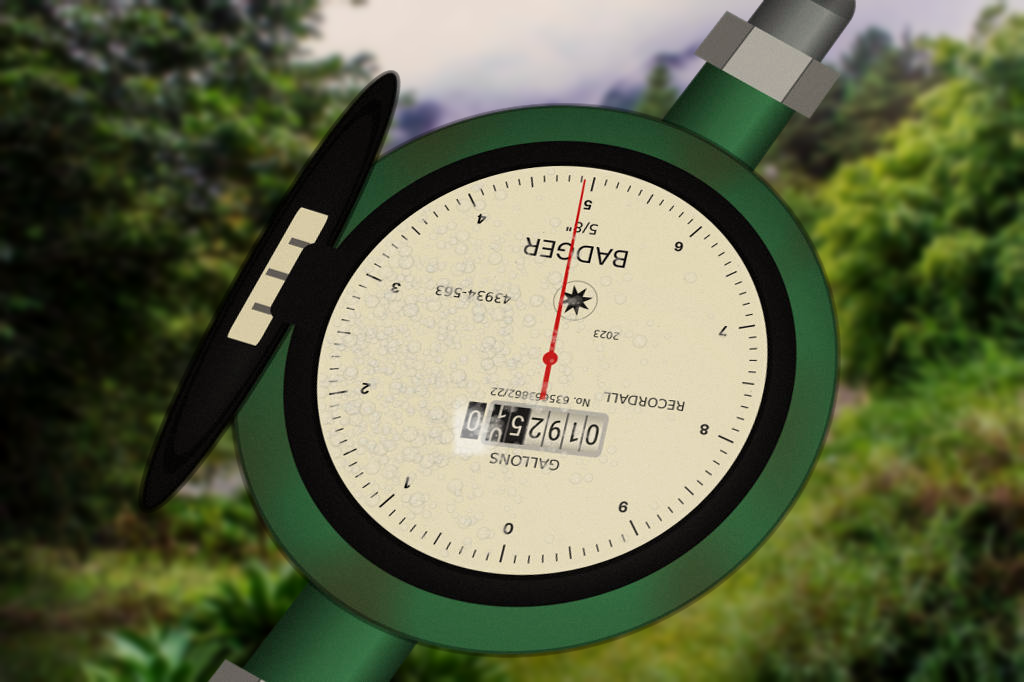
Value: 192504.9 gal
